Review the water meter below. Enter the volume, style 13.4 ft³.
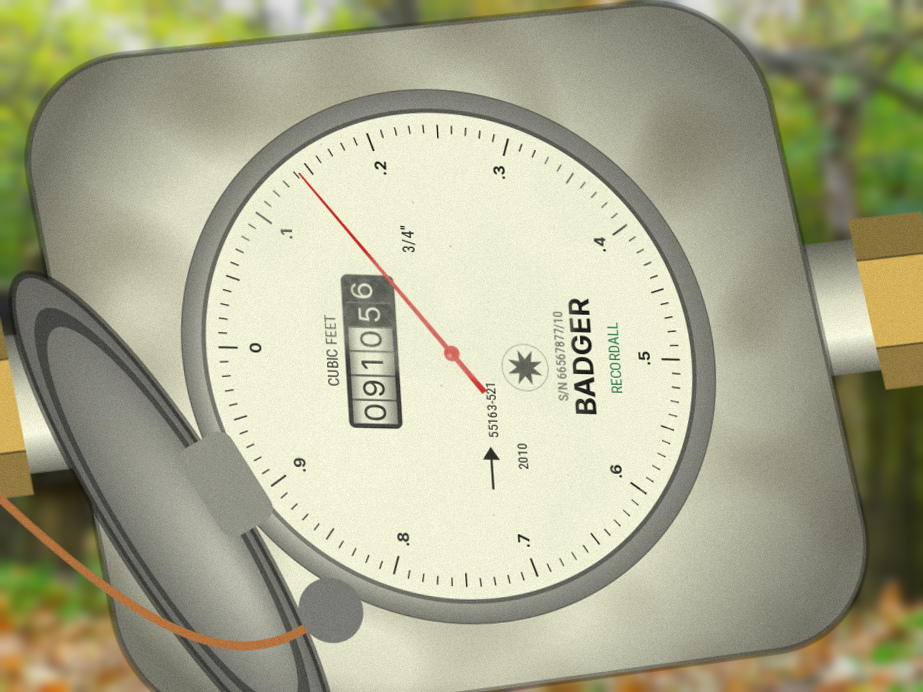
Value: 91056.14 ft³
